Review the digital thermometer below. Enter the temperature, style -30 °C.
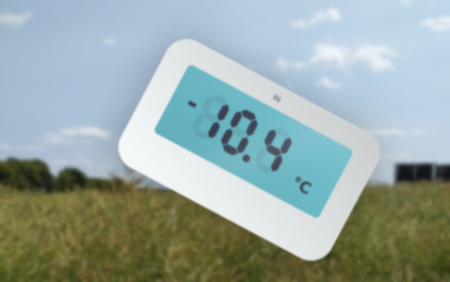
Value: -10.4 °C
